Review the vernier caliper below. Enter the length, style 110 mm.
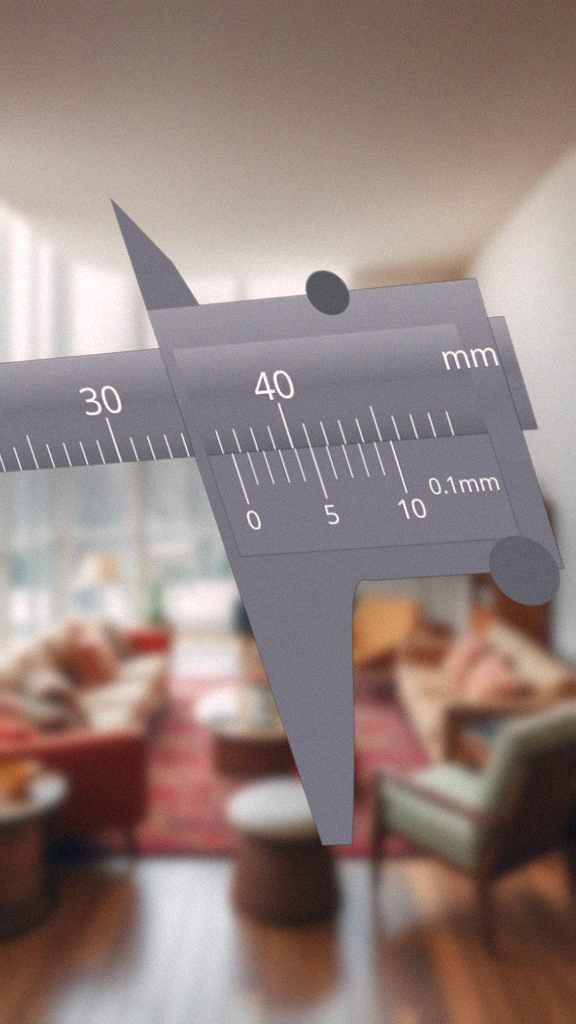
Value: 36.5 mm
